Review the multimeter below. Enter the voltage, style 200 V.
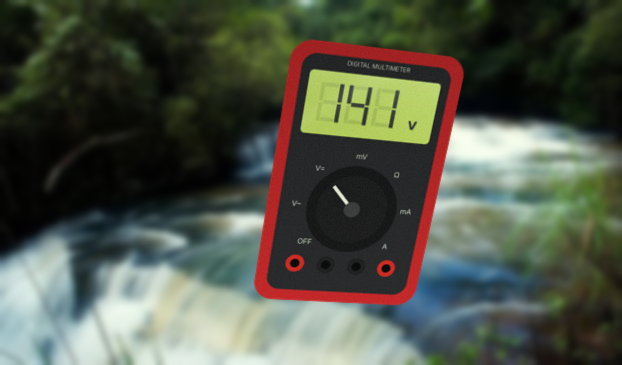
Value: 141 V
